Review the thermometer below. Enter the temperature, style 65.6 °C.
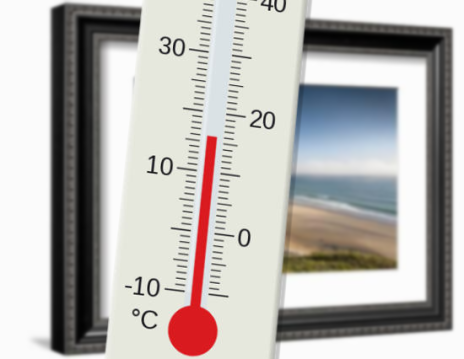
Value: 16 °C
